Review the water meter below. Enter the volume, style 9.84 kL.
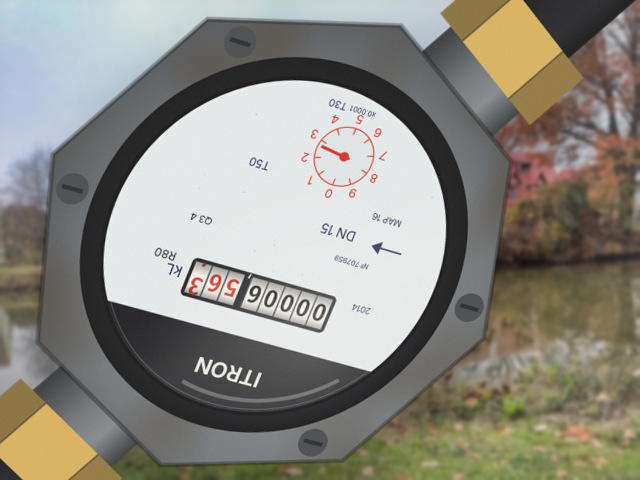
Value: 6.5632 kL
